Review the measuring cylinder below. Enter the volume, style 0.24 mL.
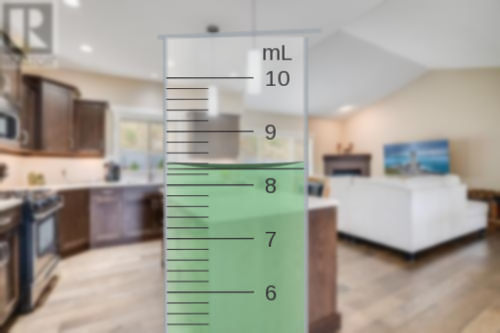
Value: 8.3 mL
